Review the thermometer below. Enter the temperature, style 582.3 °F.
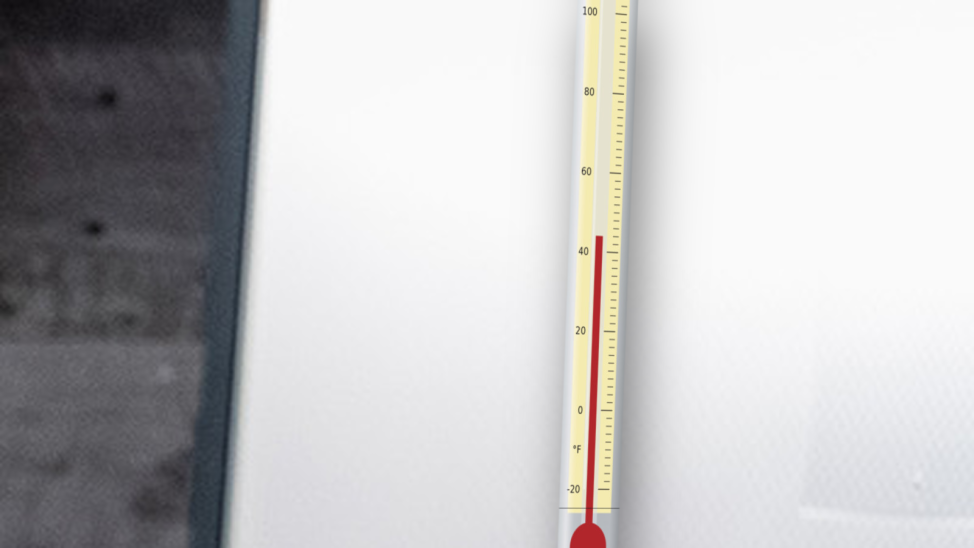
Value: 44 °F
